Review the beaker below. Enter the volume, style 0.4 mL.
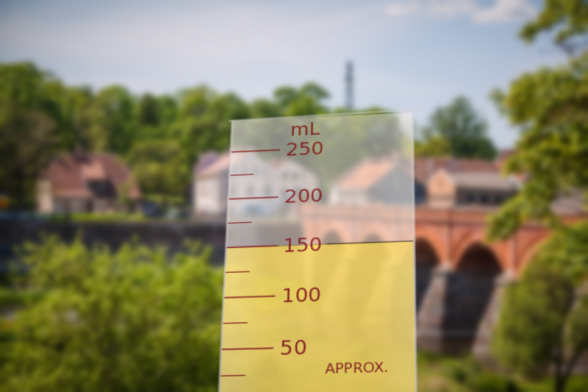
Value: 150 mL
